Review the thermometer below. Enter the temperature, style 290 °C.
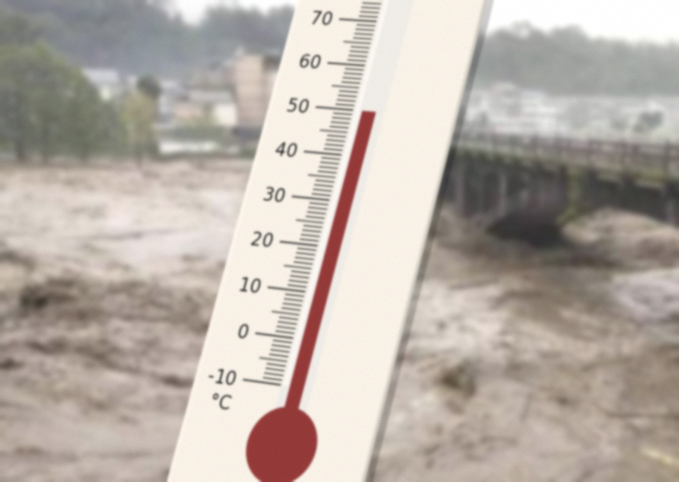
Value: 50 °C
